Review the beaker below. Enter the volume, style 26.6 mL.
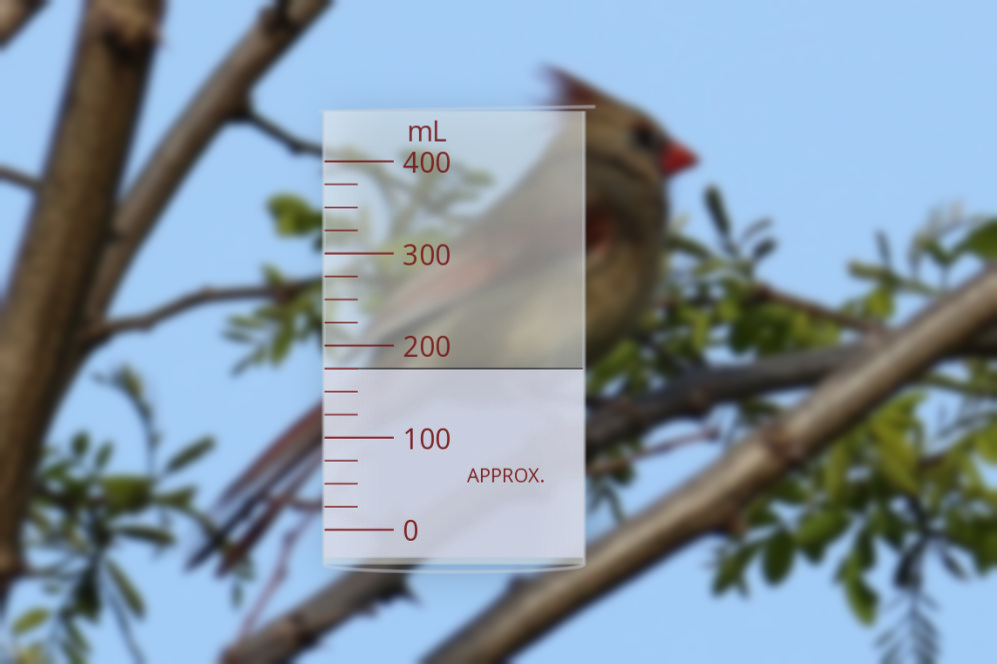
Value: 175 mL
